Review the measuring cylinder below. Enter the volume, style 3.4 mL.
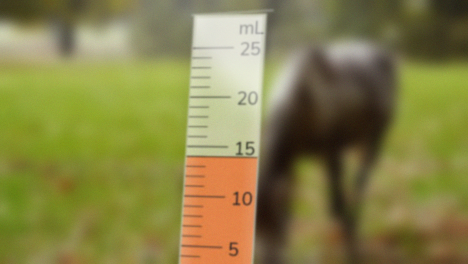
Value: 14 mL
